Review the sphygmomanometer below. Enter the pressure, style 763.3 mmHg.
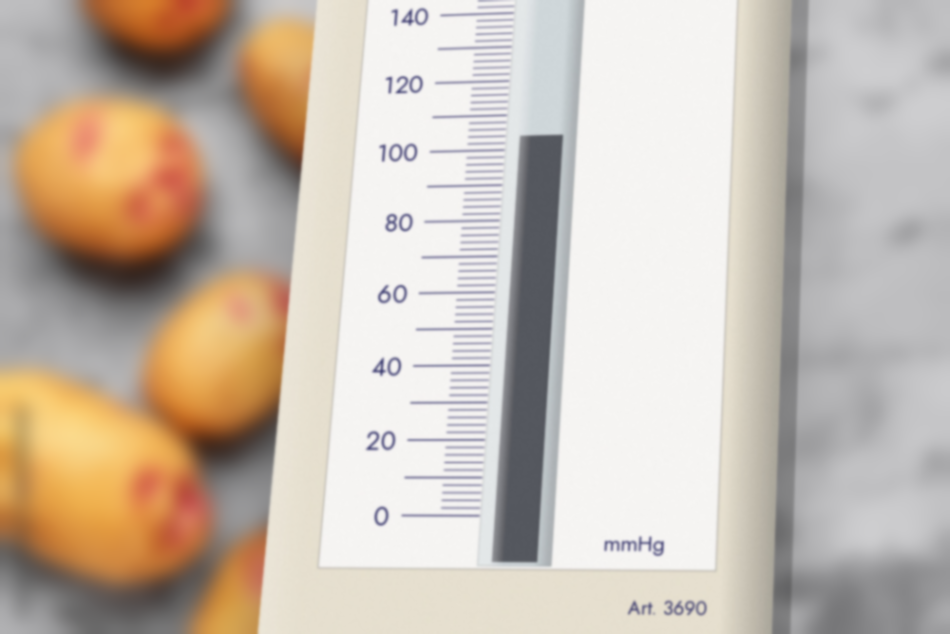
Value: 104 mmHg
